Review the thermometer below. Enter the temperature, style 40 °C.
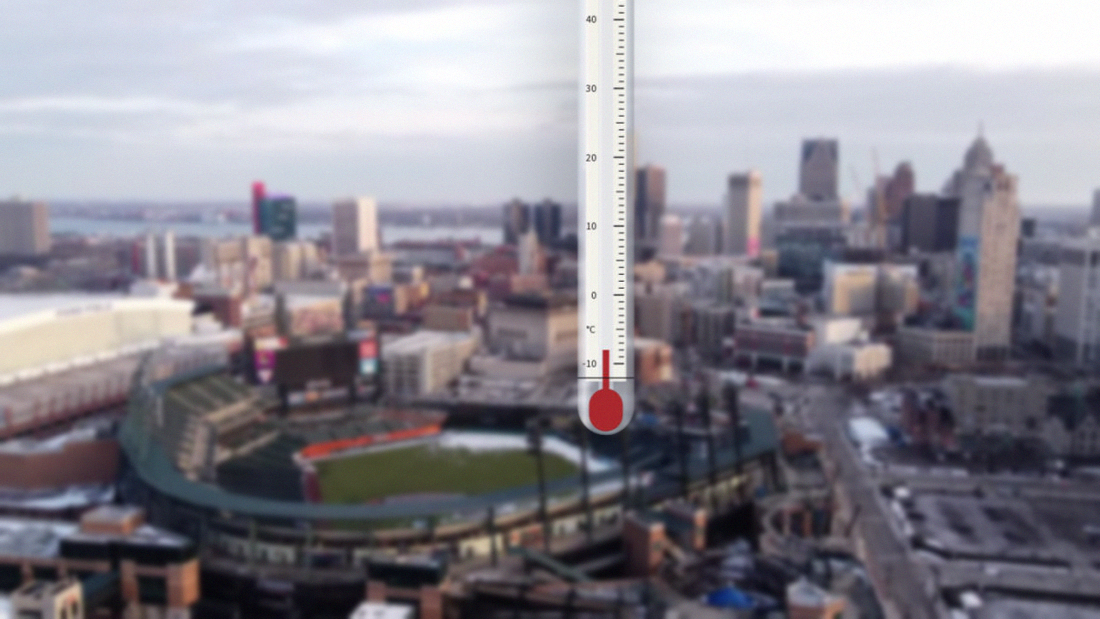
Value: -8 °C
